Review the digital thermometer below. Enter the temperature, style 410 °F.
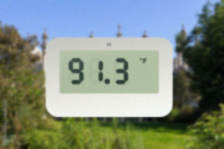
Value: 91.3 °F
